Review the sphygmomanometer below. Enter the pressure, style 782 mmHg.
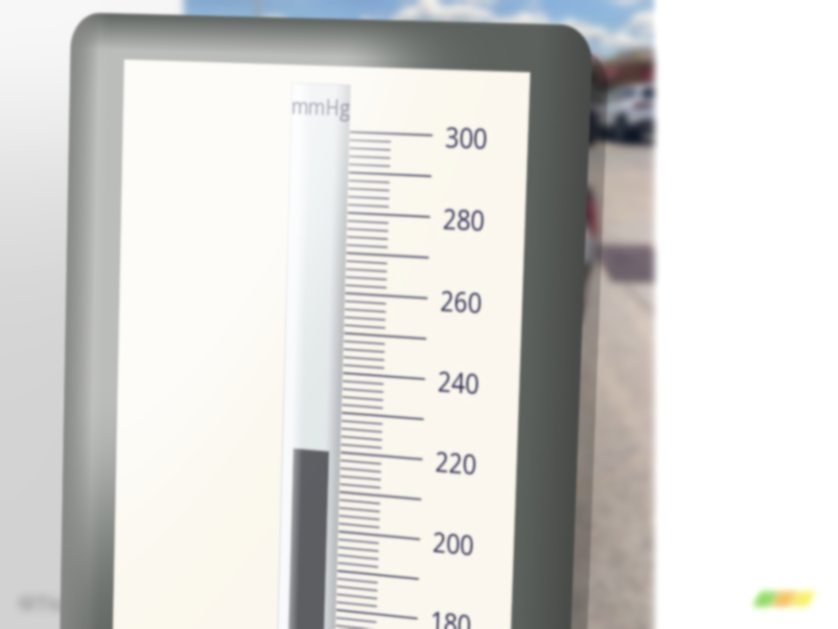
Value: 220 mmHg
